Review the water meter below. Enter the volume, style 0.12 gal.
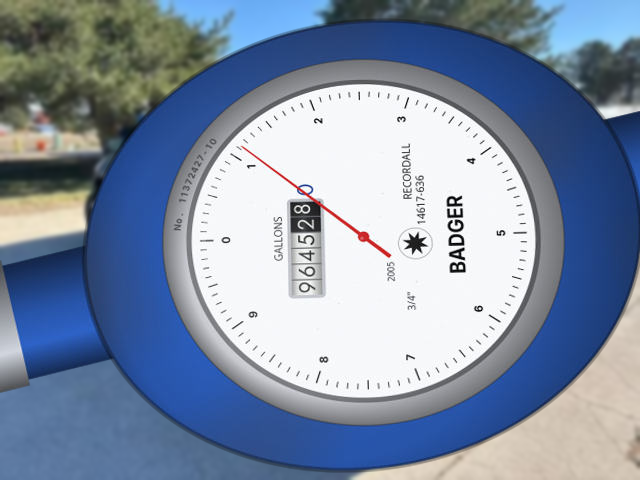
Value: 9645281.1 gal
